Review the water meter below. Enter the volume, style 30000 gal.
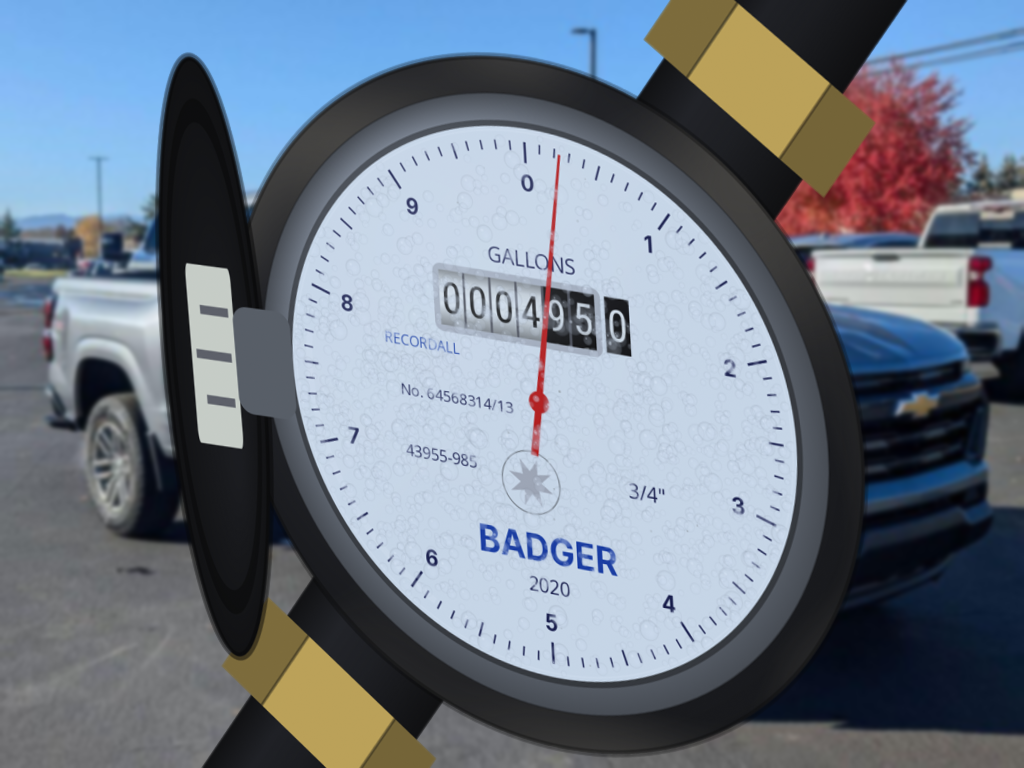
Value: 4950.2 gal
